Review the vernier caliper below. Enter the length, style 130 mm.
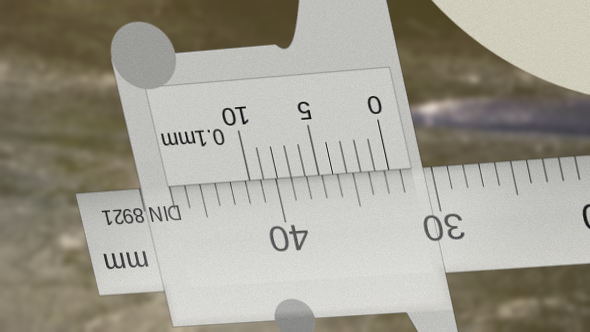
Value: 32.7 mm
